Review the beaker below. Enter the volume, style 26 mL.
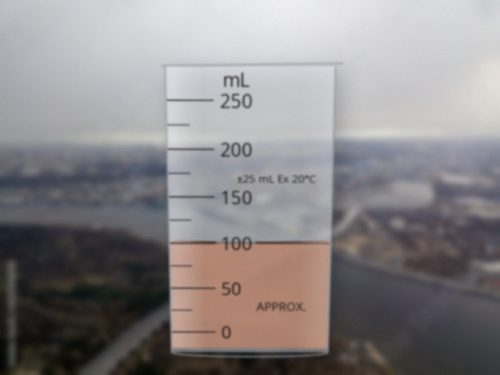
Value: 100 mL
